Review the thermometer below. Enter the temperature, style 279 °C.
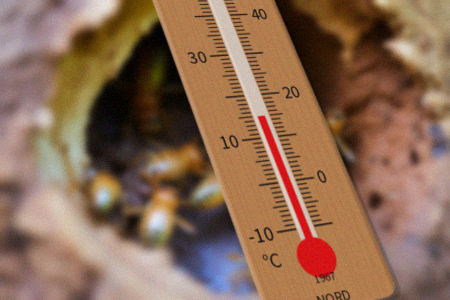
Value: 15 °C
